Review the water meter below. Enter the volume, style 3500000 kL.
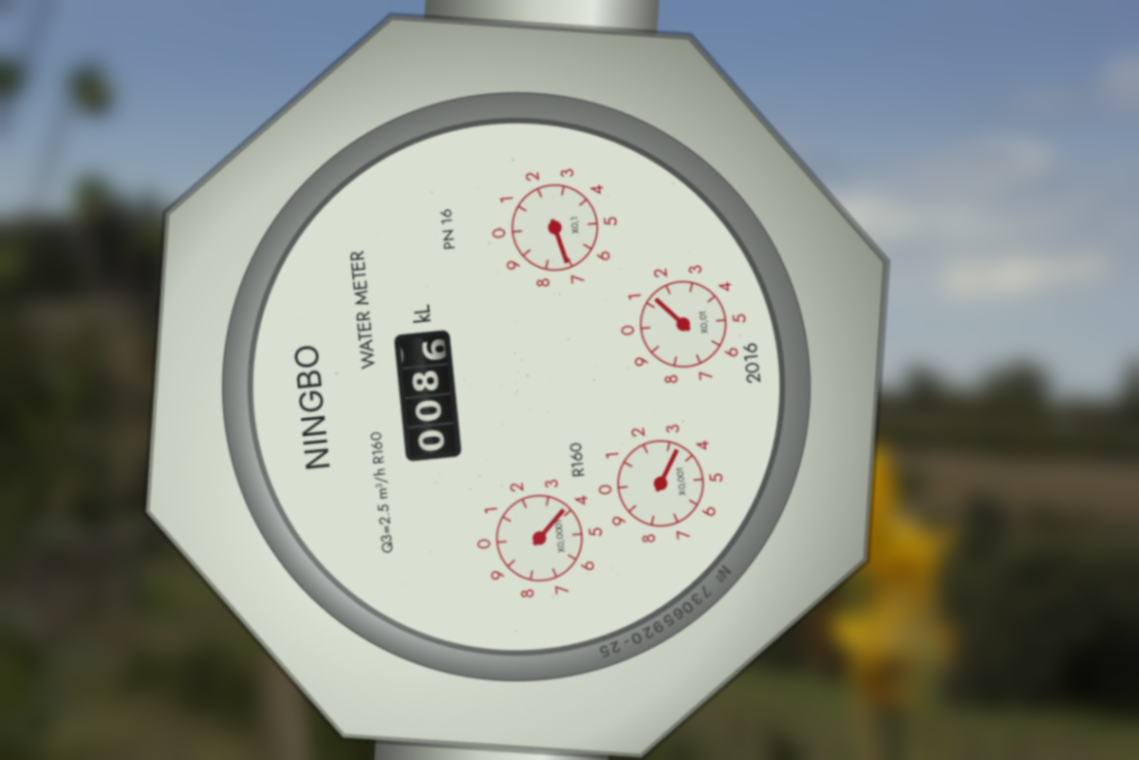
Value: 85.7133 kL
